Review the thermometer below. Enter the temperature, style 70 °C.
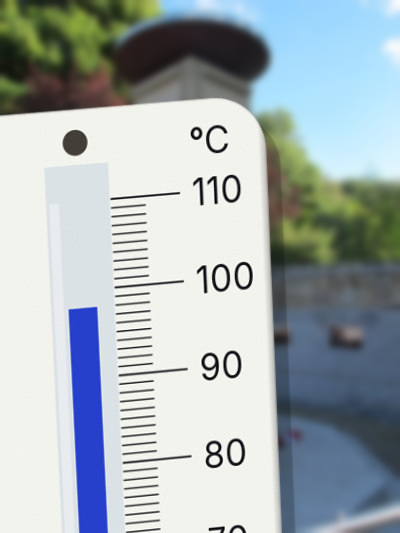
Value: 98 °C
